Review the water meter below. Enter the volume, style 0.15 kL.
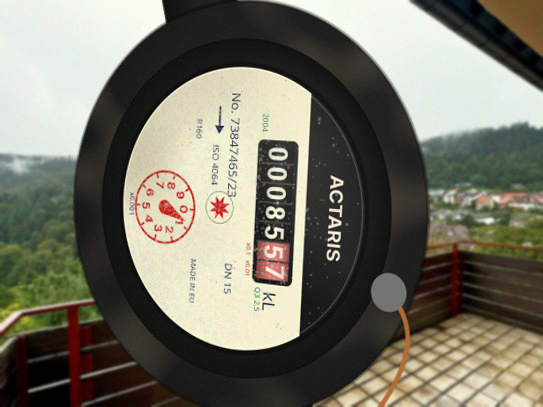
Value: 85.570 kL
